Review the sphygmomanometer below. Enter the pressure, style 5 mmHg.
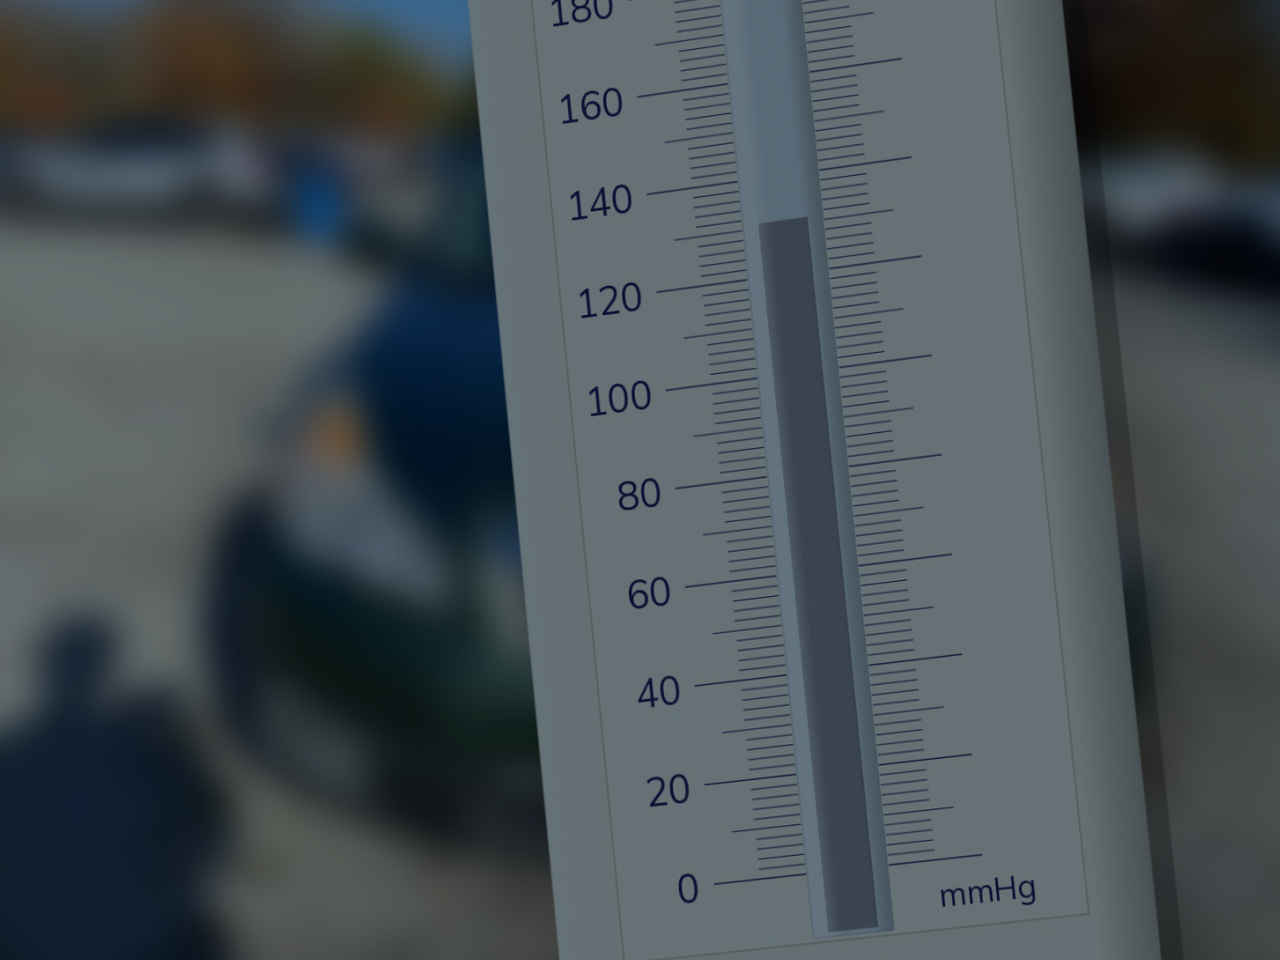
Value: 131 mmHg
